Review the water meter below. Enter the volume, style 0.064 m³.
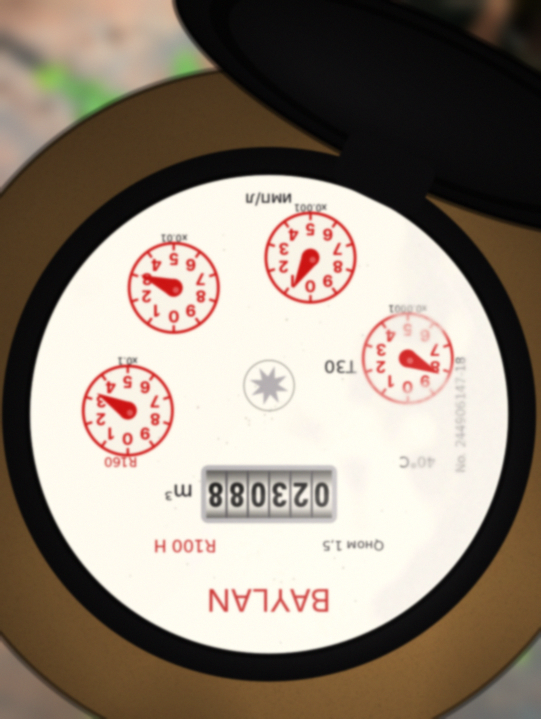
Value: 23088.3308 m³
